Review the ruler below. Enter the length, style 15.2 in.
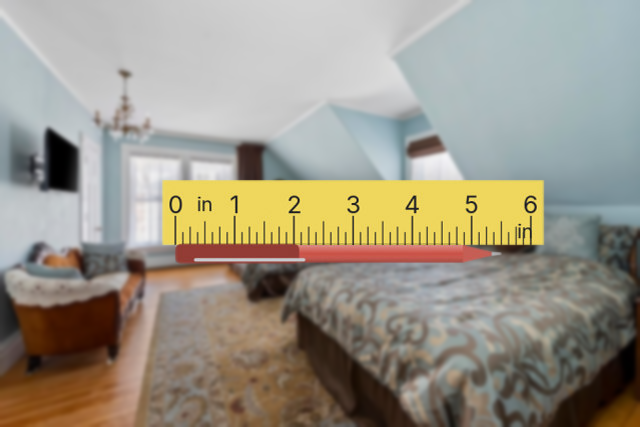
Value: 5.5 in
